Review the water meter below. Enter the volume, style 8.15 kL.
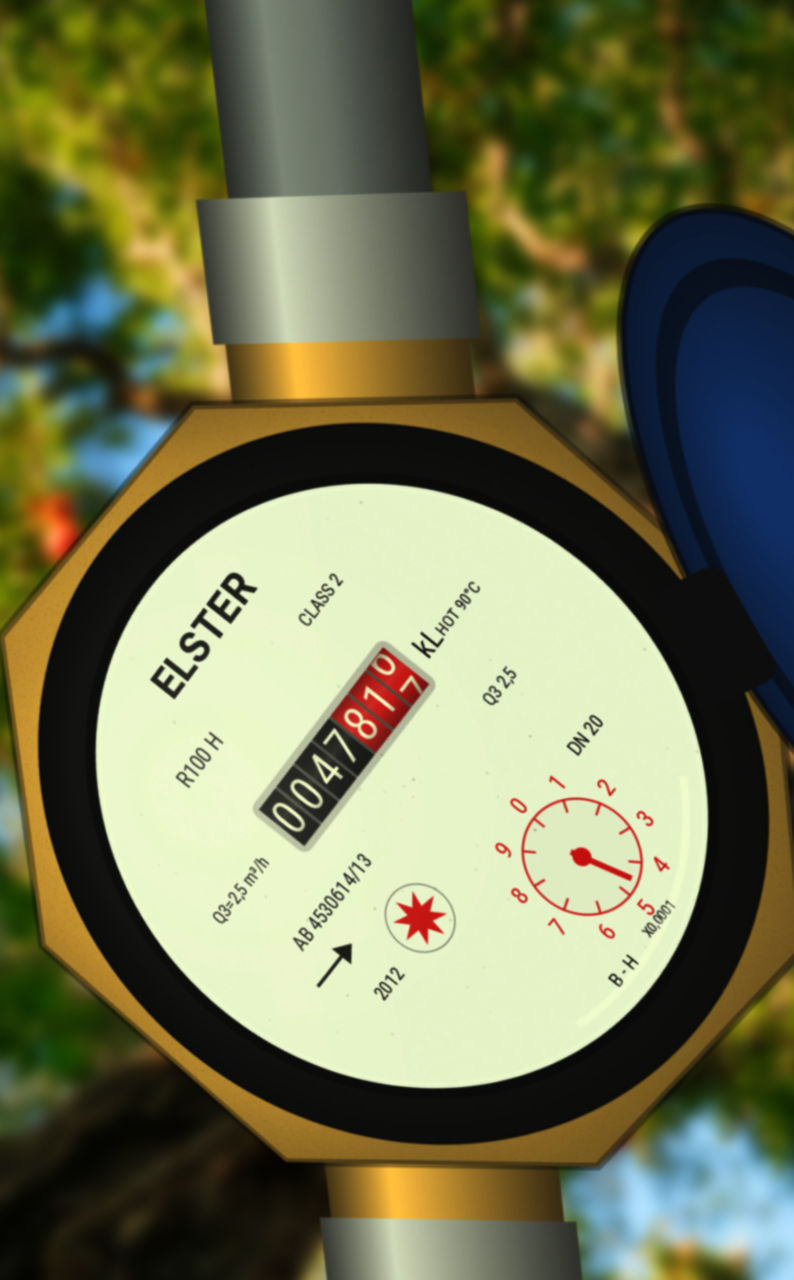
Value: 47.8164 kL
